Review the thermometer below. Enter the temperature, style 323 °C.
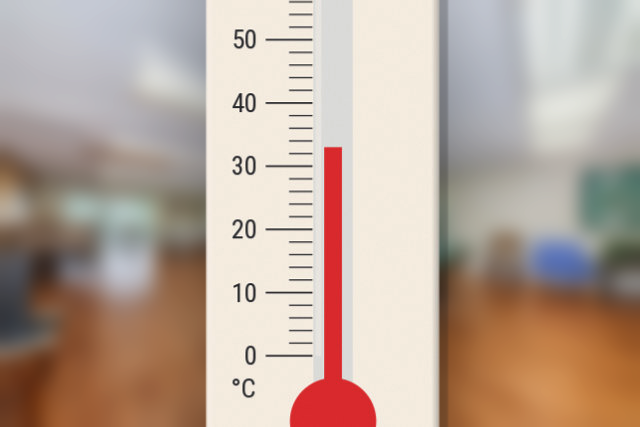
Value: 33 °C
